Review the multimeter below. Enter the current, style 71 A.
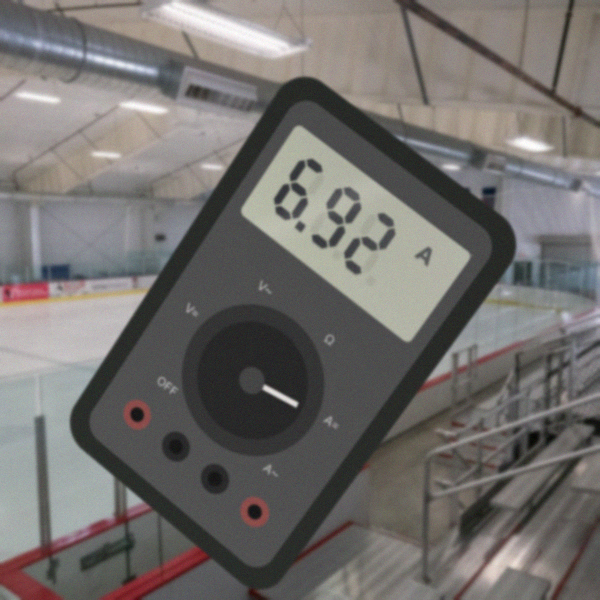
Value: 6.92 A
